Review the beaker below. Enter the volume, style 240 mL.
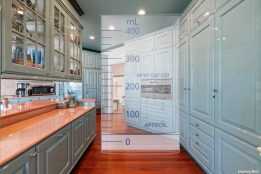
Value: 25 mL
